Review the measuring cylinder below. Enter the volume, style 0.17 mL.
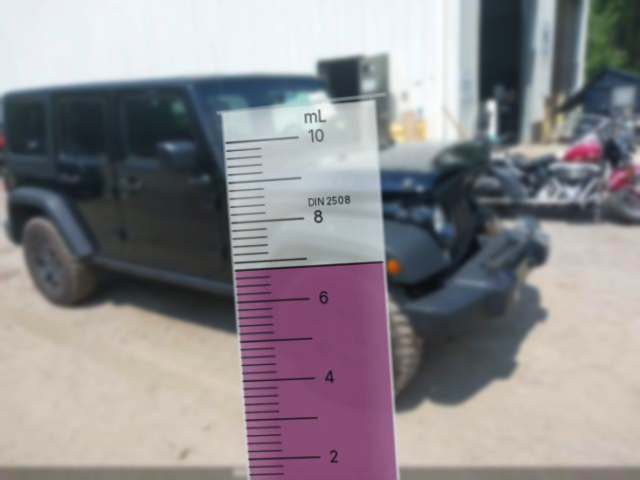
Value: 6.8 mL
